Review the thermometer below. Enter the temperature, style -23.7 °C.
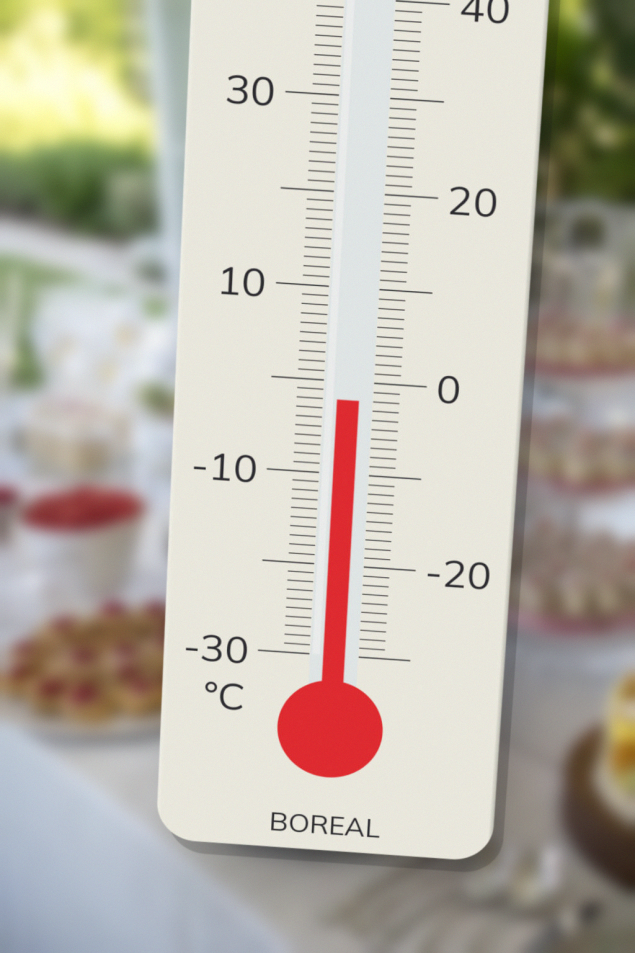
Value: -2 °C
